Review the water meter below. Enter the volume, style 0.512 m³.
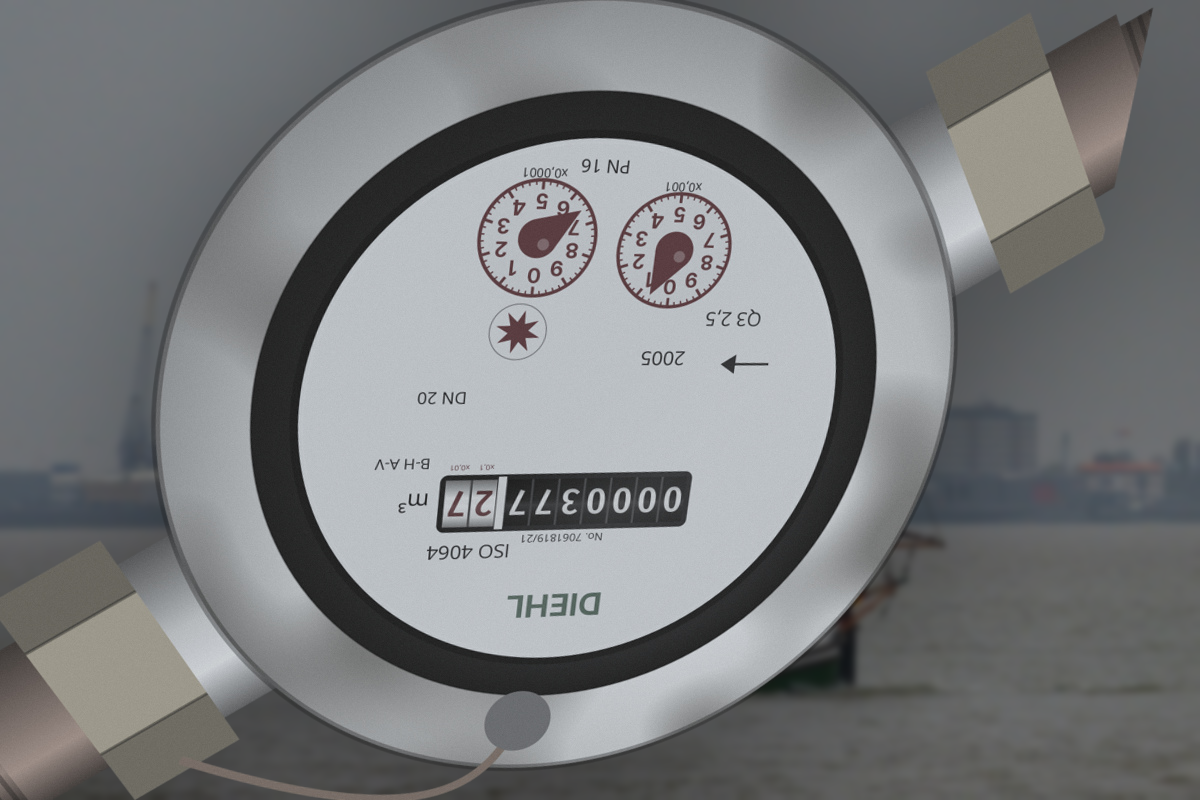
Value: 377.2706 m³
